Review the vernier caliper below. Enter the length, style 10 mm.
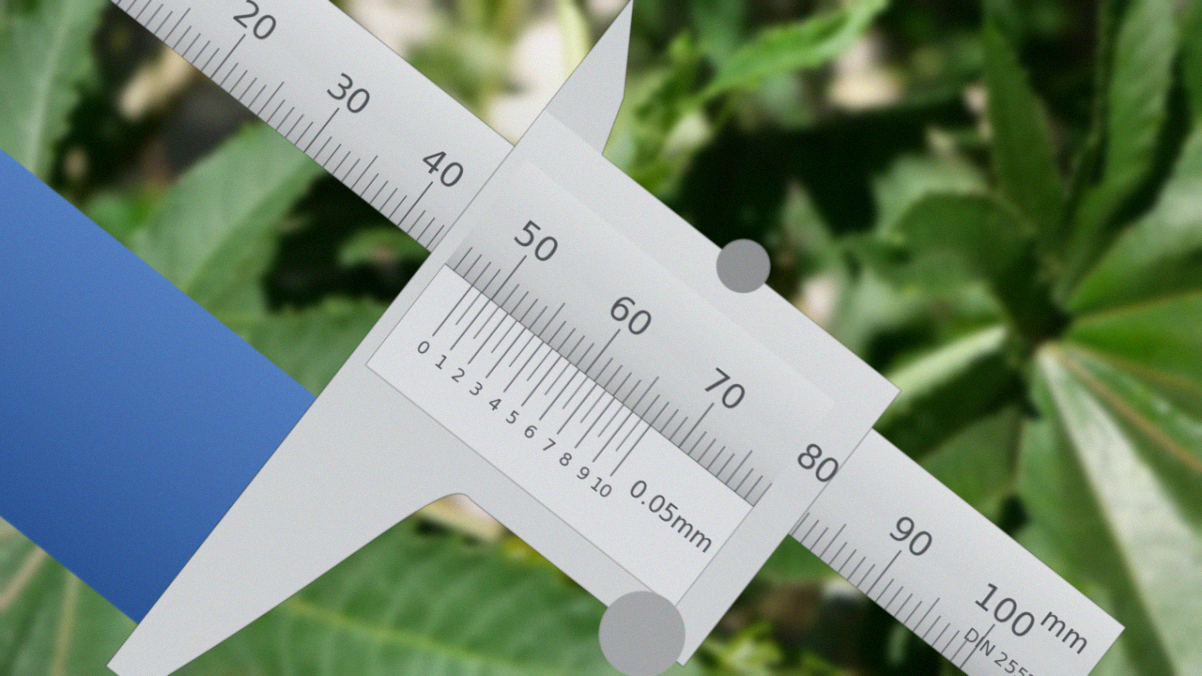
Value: 48.0 mm
